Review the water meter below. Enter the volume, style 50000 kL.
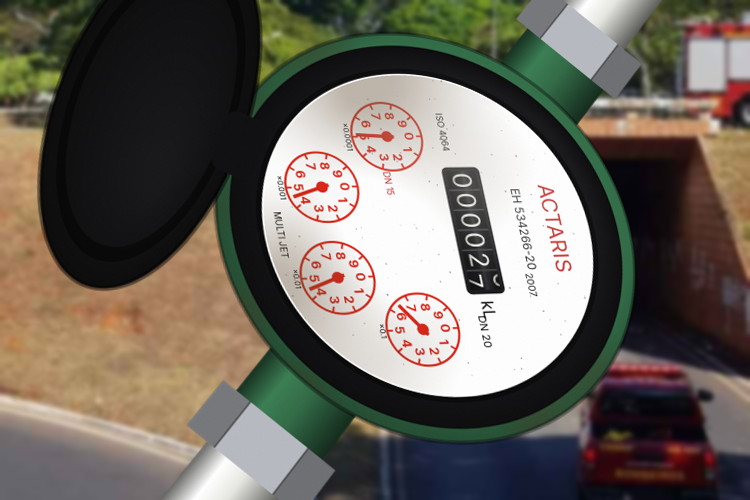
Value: 26.6445 kL
